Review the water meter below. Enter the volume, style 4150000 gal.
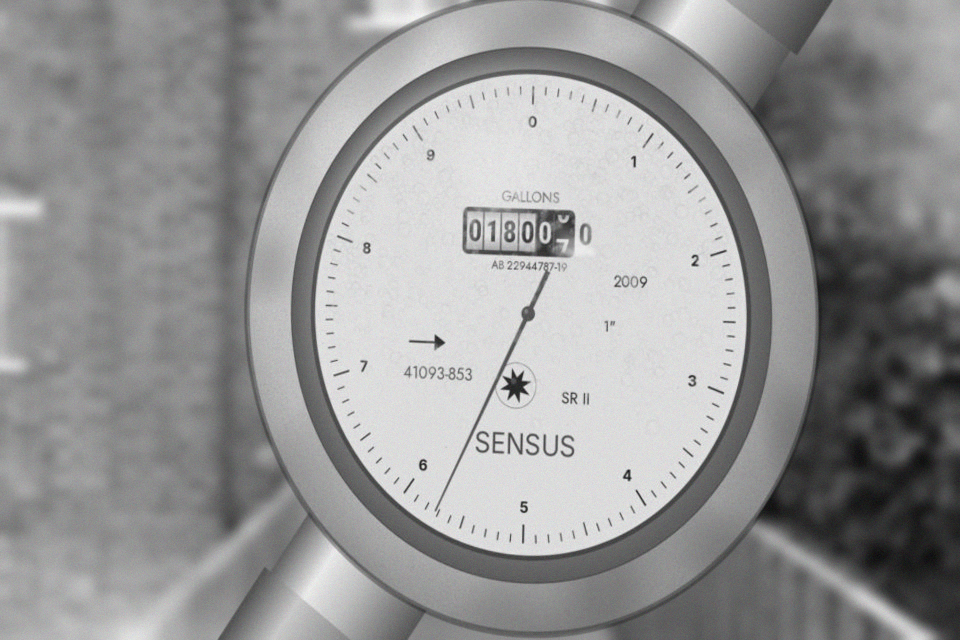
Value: 180065.7 gal
